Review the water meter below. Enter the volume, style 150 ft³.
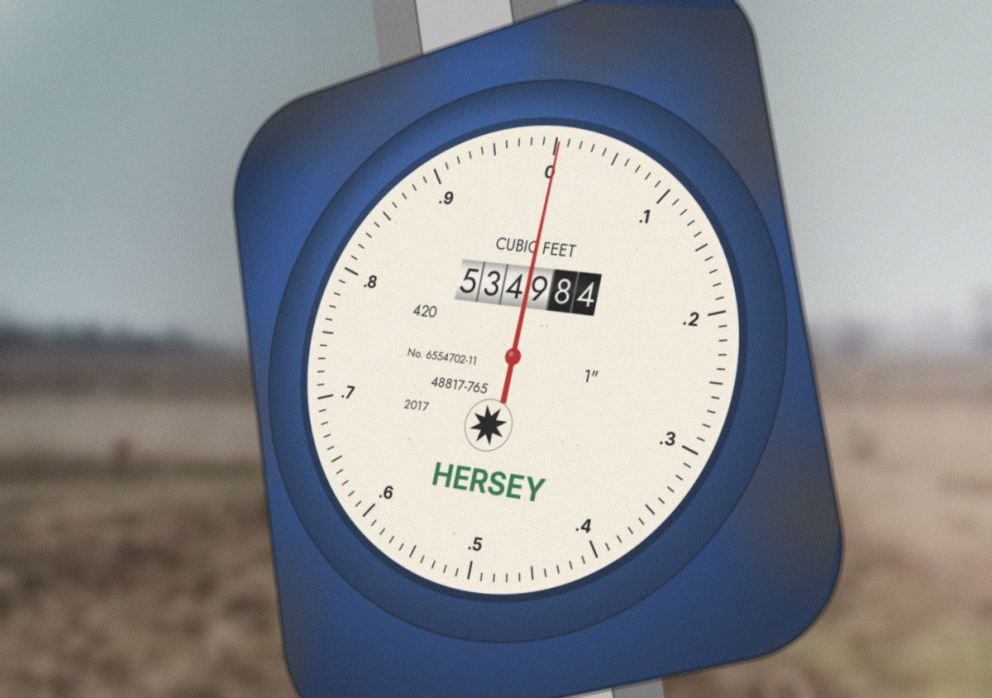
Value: 534984.00 ft³
